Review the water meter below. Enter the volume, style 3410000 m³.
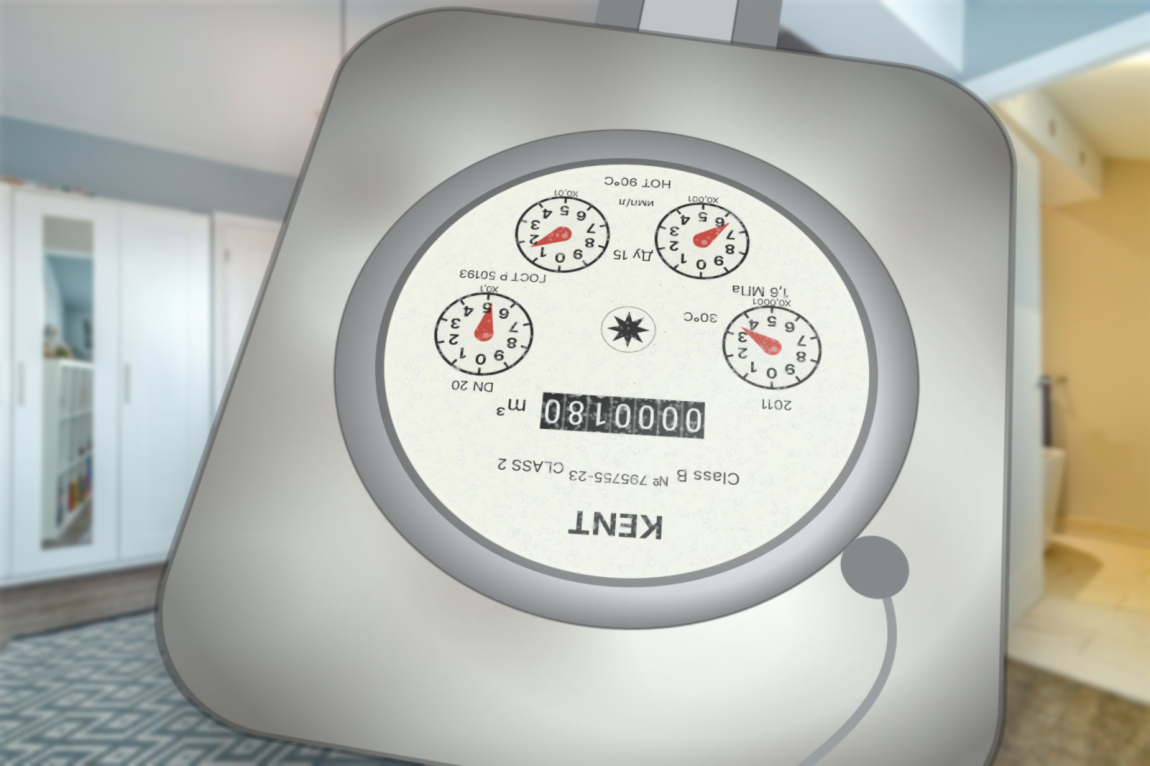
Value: 180.5163 m³
